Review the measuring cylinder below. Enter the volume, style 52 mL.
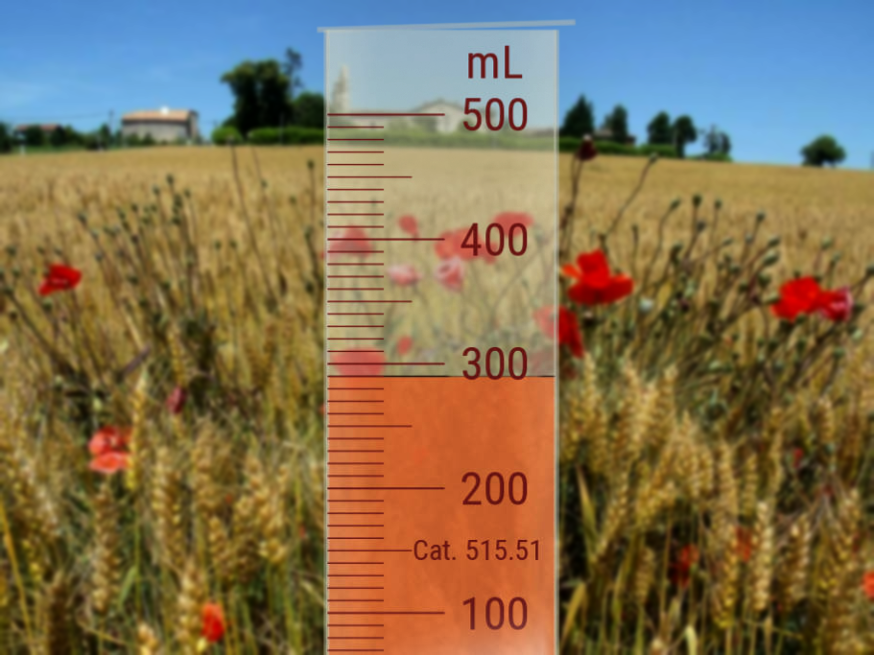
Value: 290 mL
